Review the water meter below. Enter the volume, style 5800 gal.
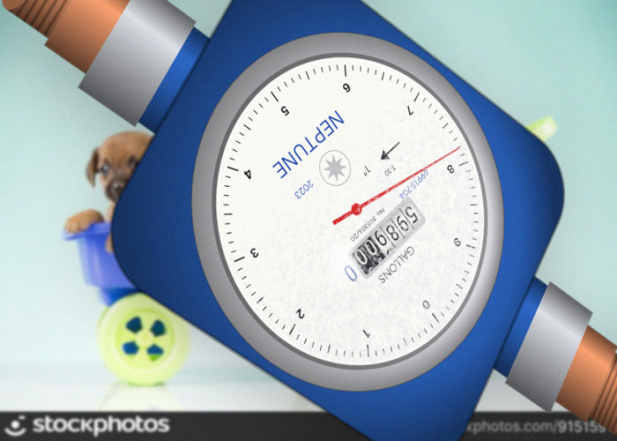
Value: 5988997.8 gal
